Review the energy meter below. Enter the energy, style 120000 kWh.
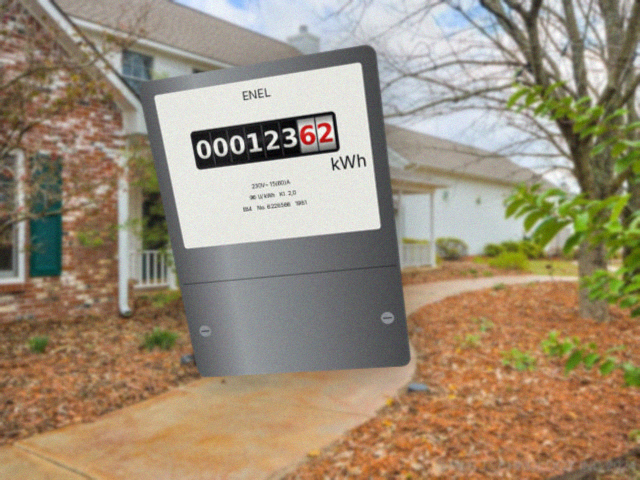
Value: 123.62 kWh
